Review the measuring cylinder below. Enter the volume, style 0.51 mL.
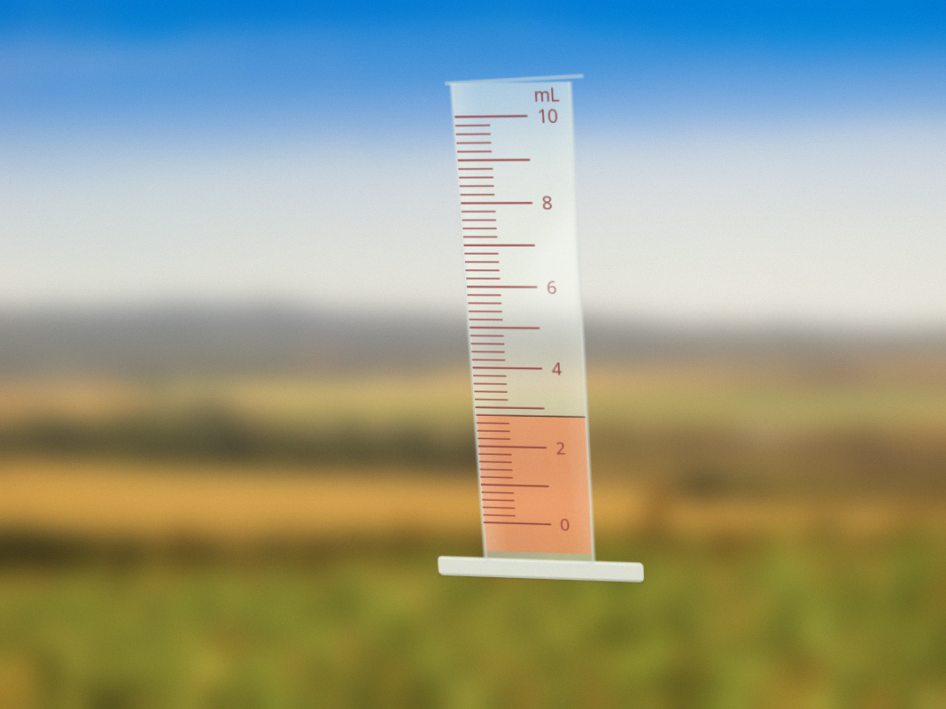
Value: 2.8 mL
